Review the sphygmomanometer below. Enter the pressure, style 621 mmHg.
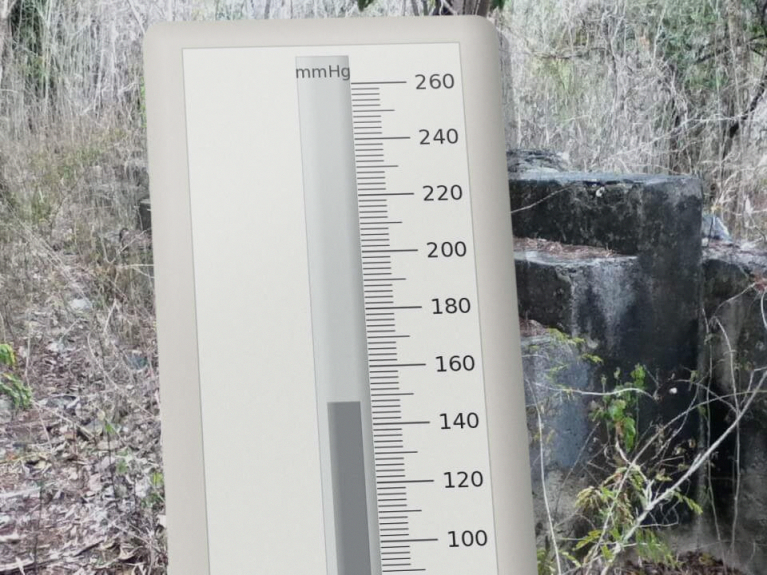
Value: 148 mmHg
